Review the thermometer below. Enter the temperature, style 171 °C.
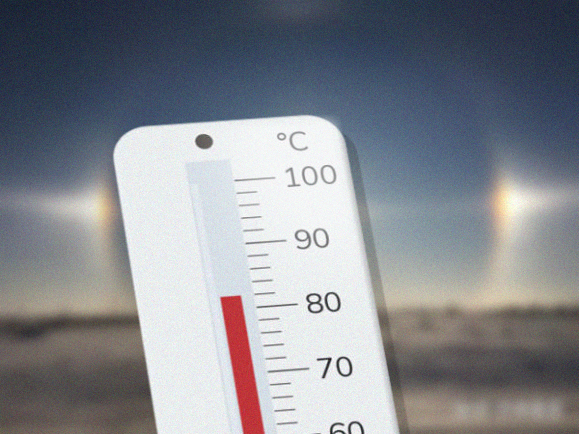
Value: 82 °C
